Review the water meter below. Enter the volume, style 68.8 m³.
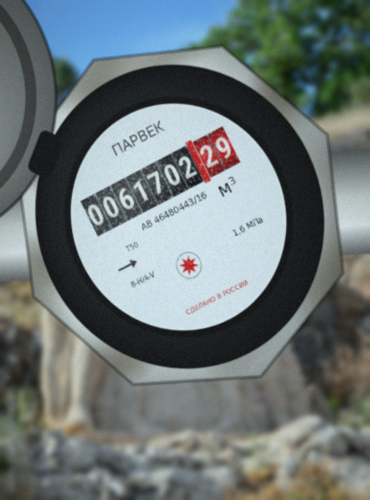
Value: 61702.29 m³
